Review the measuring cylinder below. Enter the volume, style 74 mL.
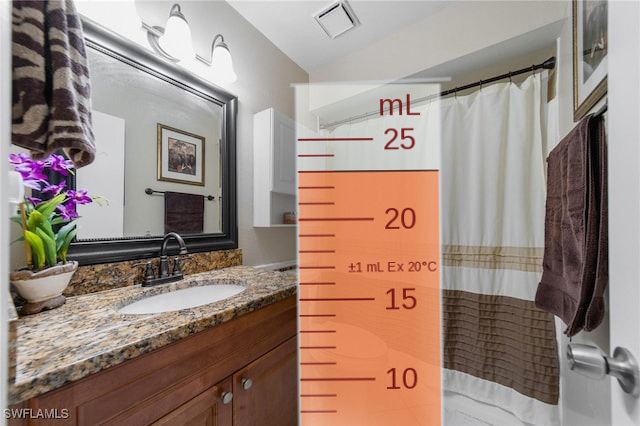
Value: 23 mL
